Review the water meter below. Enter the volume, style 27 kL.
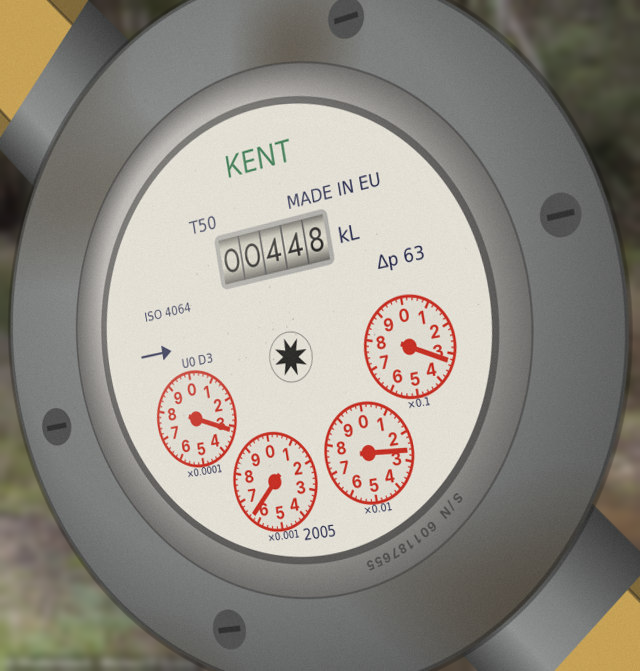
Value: 448.3263 kL
